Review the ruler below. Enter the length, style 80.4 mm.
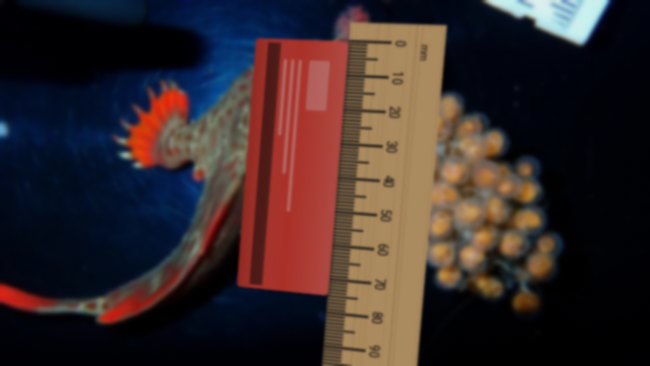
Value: 75 mm
